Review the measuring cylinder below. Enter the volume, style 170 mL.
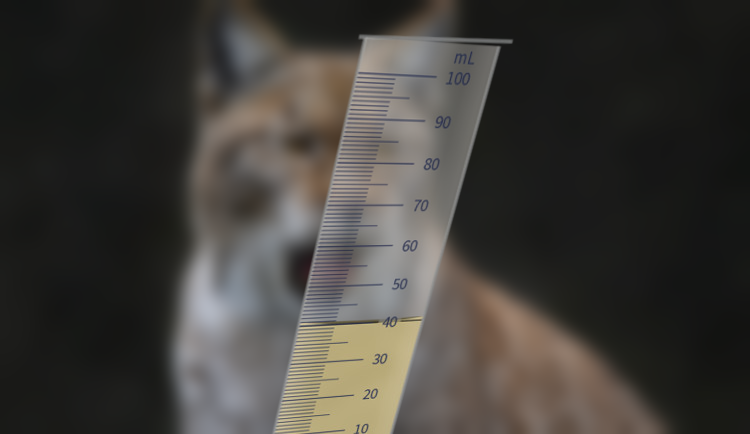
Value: 40 mL
